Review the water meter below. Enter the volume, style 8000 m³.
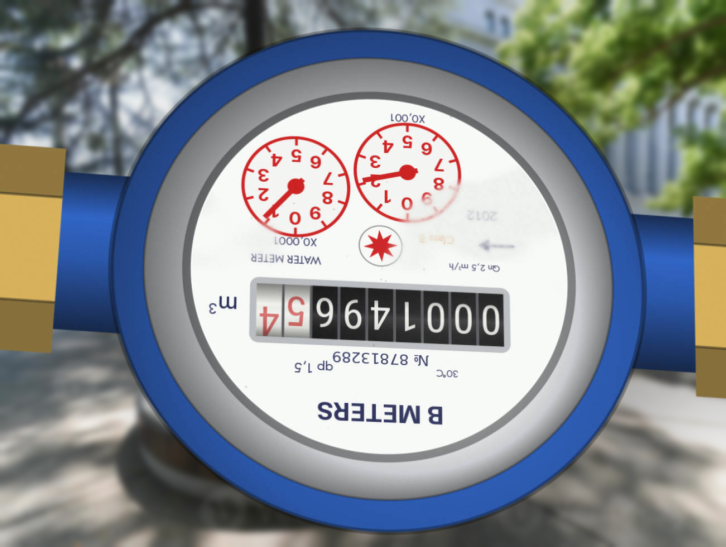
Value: 1496.5421 m³
